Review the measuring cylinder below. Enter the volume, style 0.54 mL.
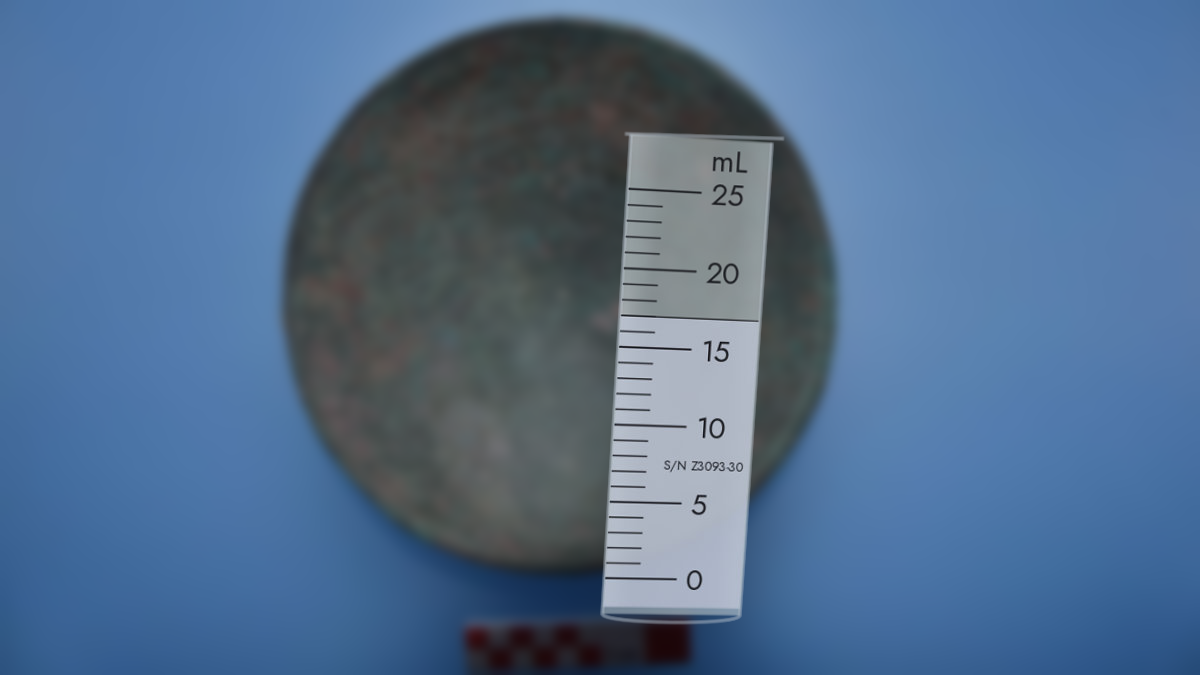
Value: 17 mL
